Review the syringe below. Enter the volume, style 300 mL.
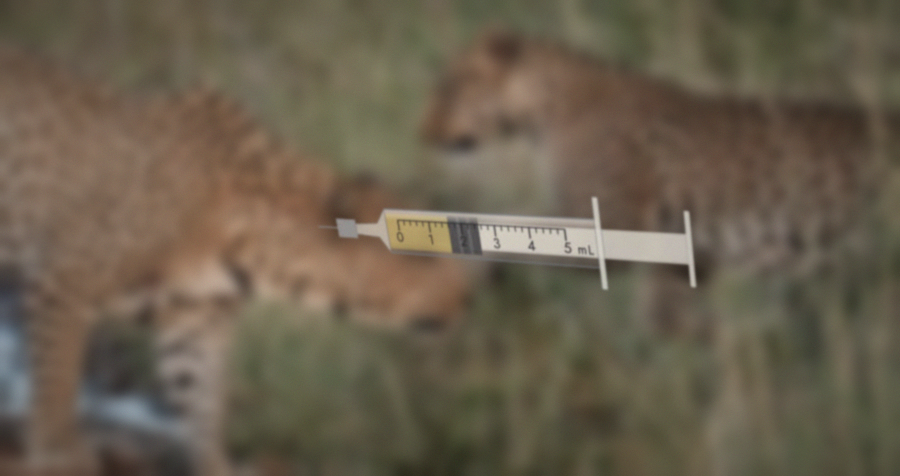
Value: 1.6 mL
